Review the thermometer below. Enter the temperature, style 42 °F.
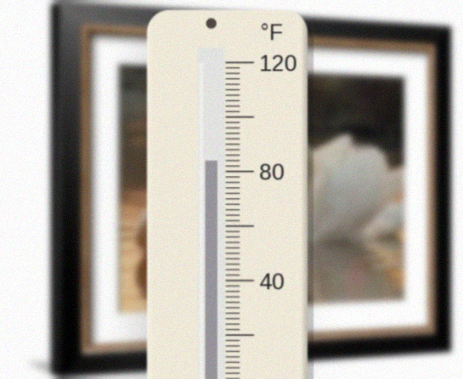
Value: 84 °F
